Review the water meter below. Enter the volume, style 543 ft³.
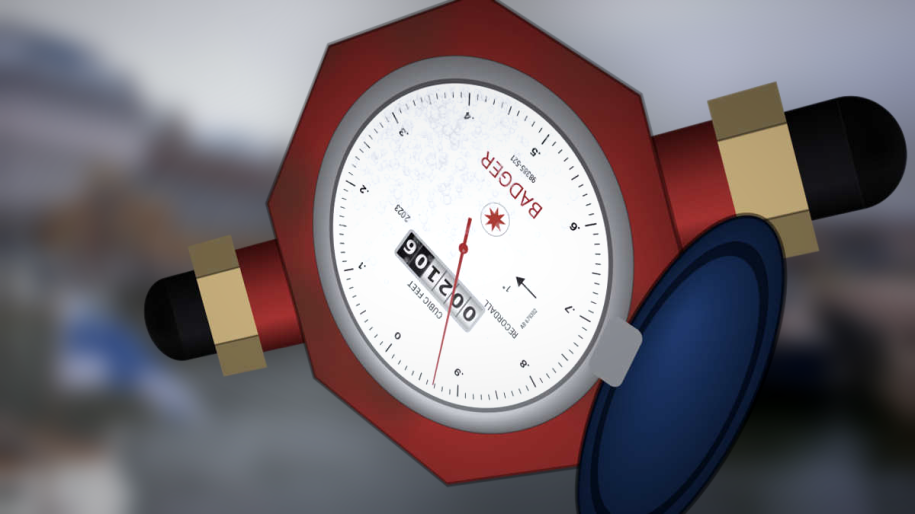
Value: 2105.93 ft³
